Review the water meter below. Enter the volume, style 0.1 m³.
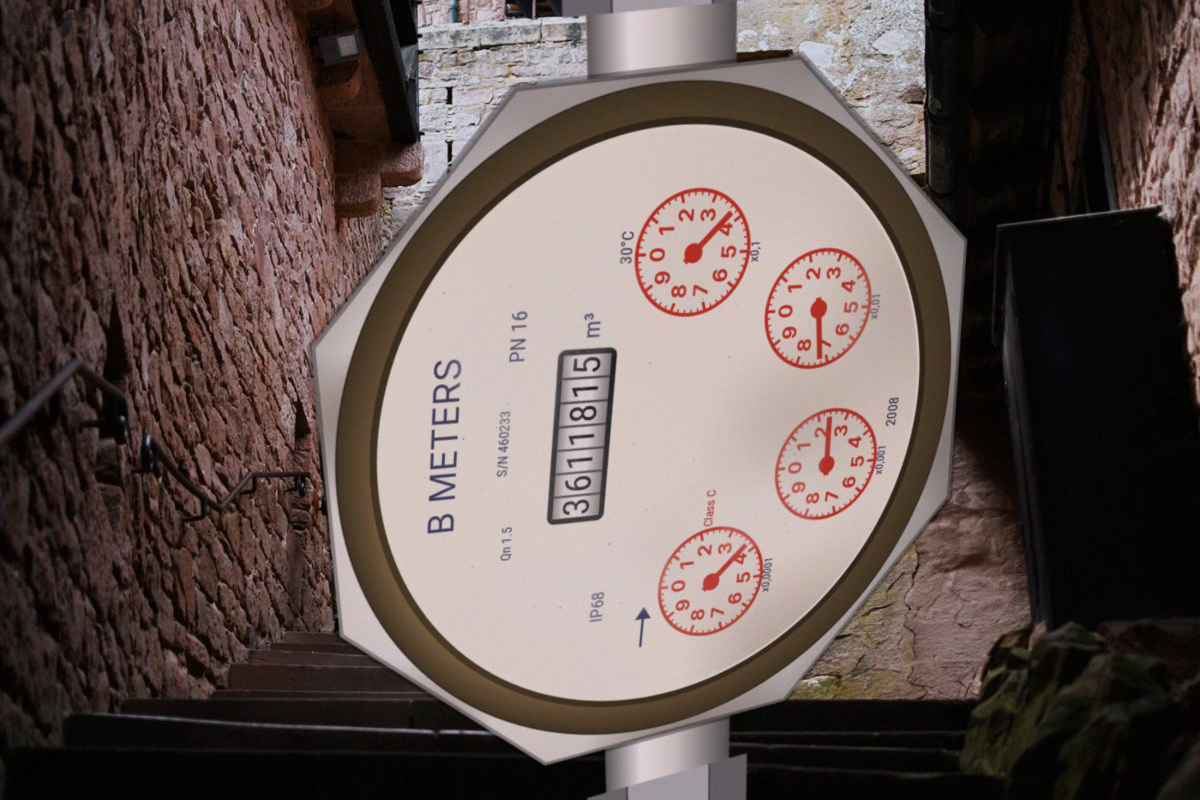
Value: 3611815.3723 m³
